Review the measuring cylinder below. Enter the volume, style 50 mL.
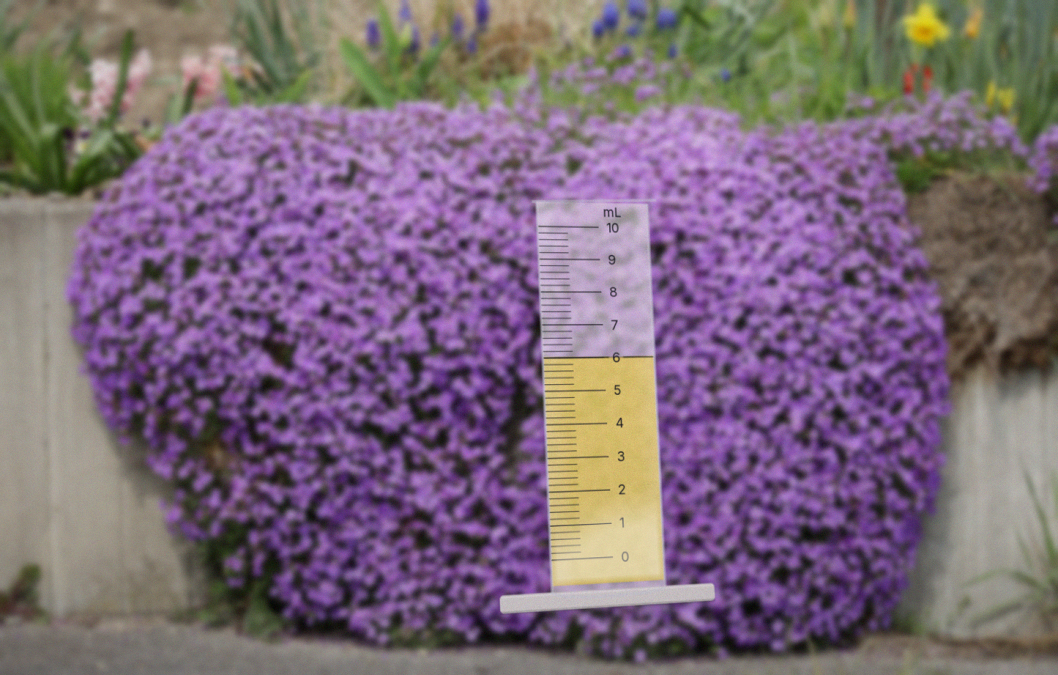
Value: 6 mL
